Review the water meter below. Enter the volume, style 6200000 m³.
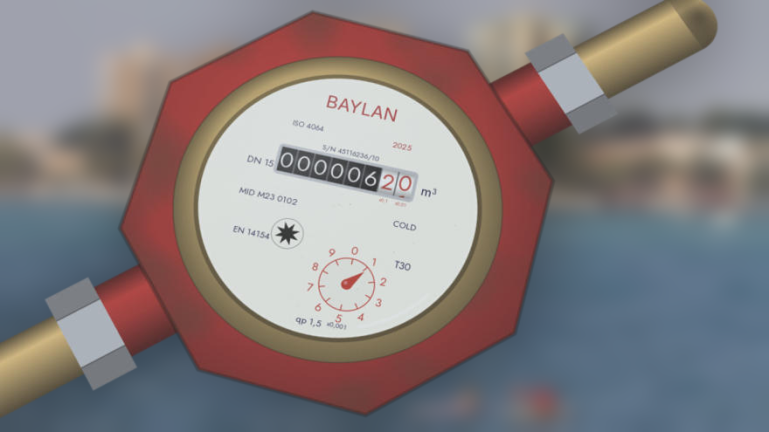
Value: 6.201 m³
